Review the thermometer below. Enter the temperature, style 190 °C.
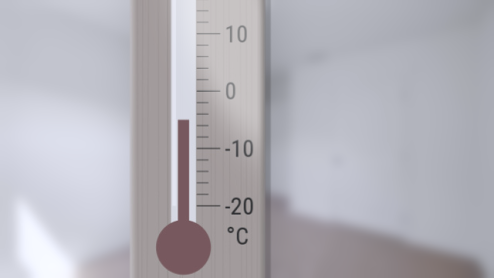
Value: -5 °C
